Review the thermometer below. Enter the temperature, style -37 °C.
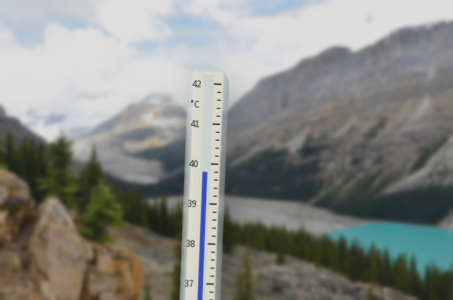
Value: 39.8 °C
